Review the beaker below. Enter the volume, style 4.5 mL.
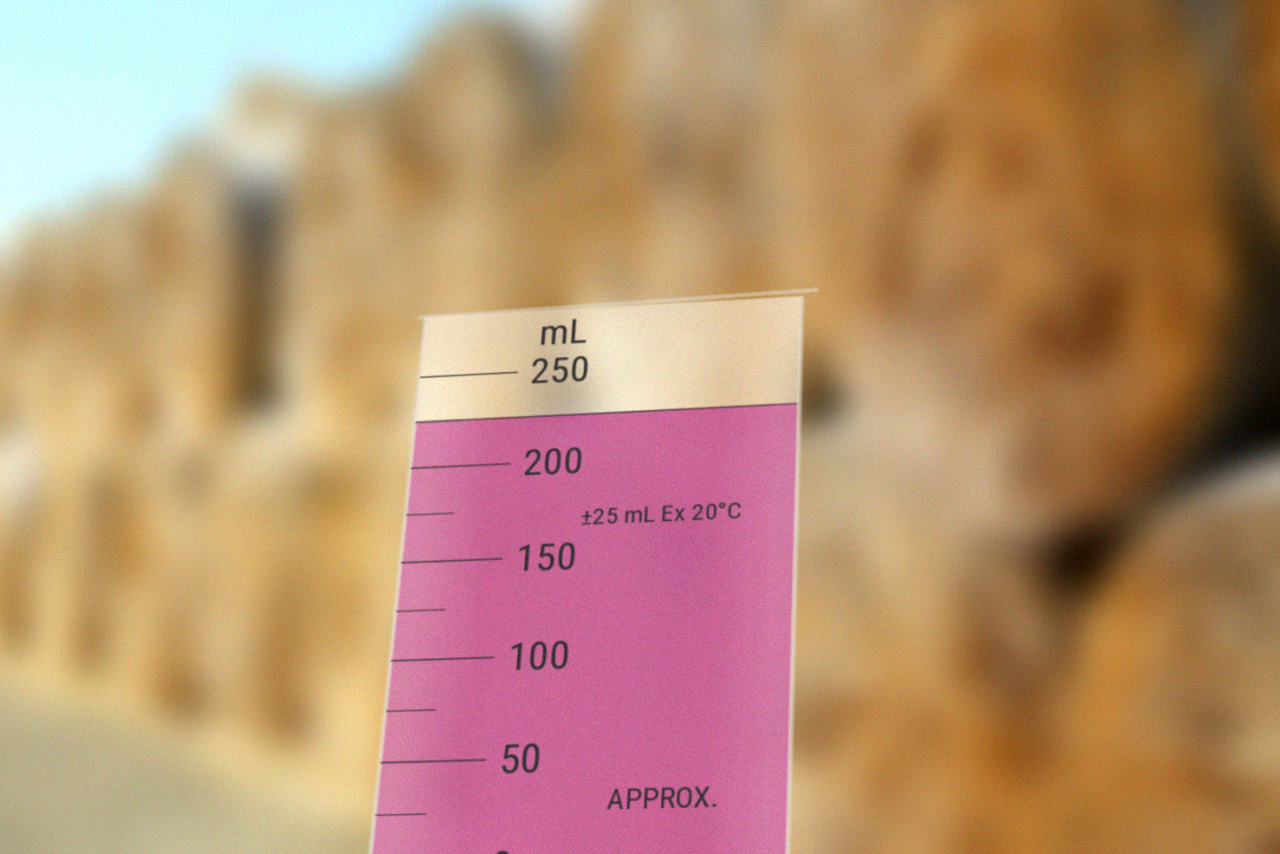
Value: 225 mL
